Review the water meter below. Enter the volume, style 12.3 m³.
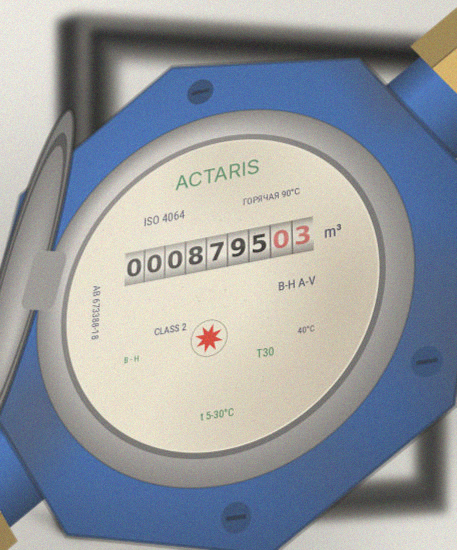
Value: 8795.03 m³
